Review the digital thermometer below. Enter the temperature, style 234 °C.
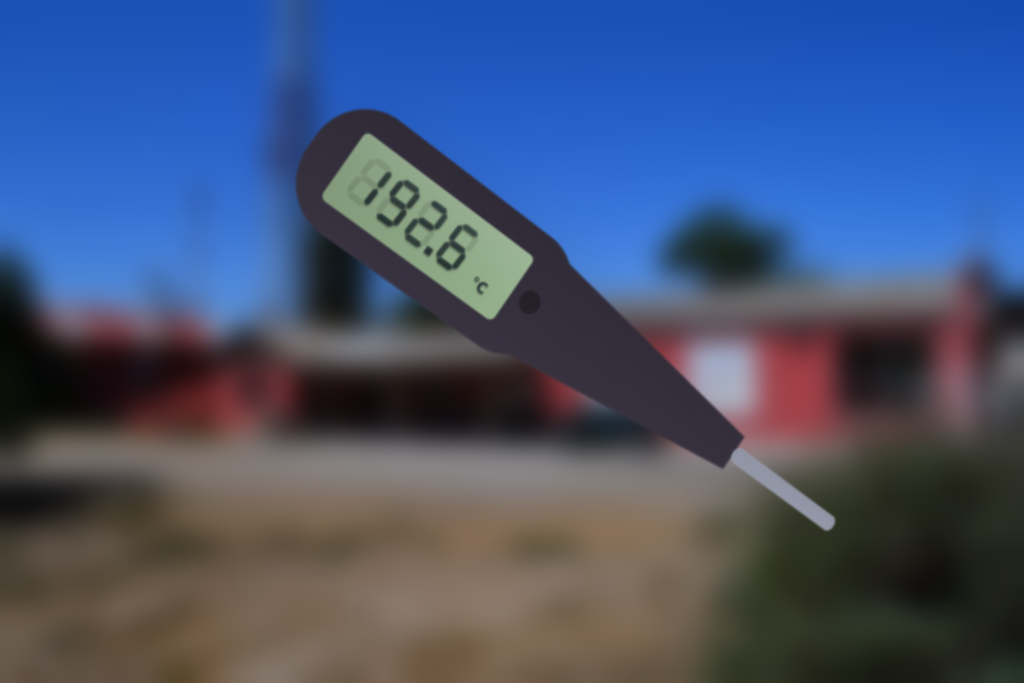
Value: 192.6 °C
